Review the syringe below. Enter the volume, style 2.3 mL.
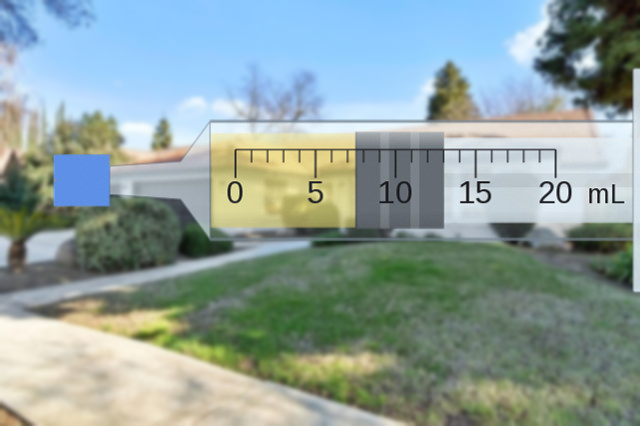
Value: 7.5 mL
